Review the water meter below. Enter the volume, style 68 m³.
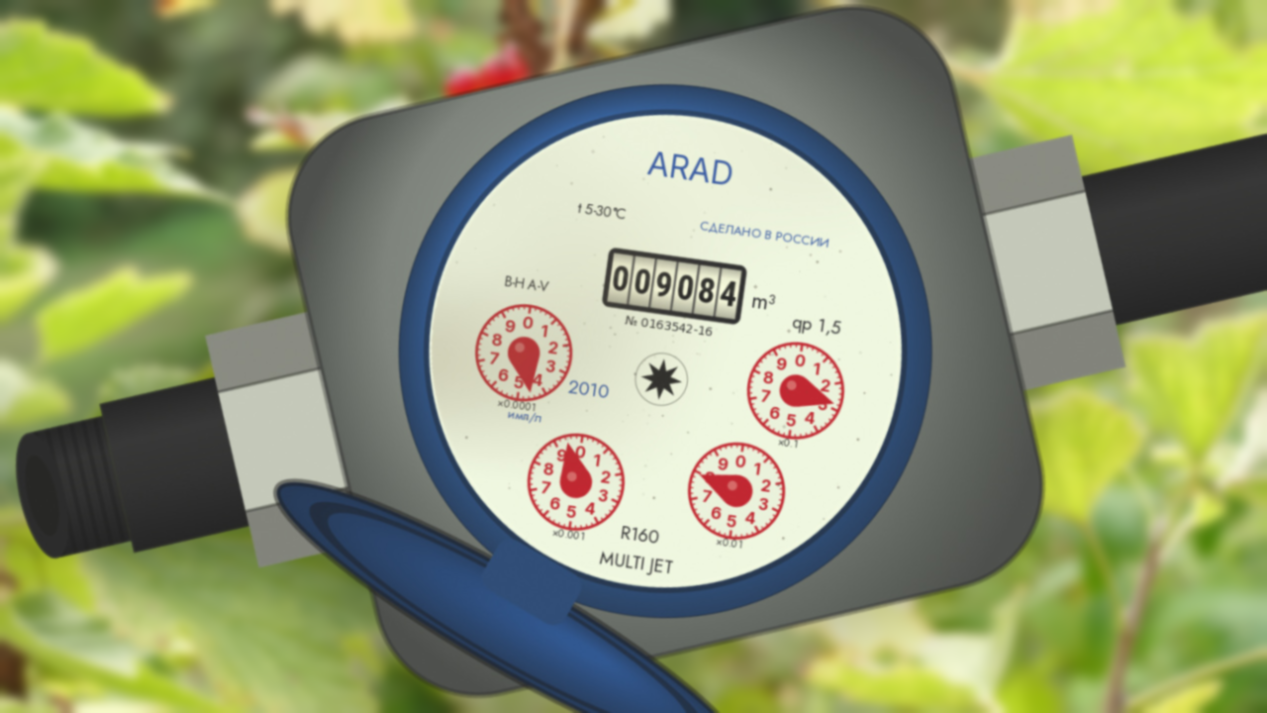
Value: 9084.2794 m³
